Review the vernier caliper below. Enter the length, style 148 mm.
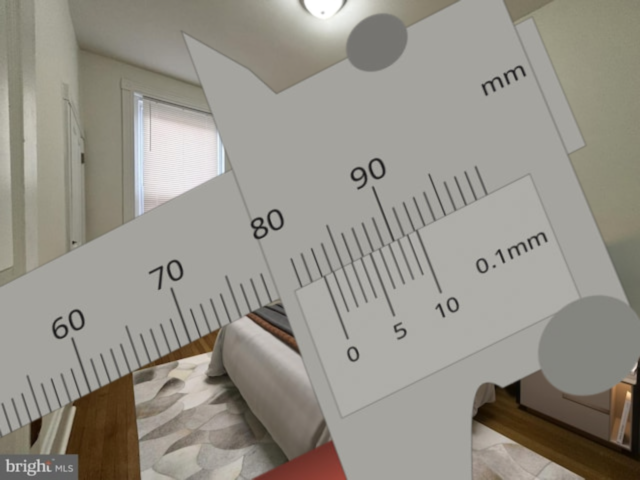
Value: 83.2 mm
